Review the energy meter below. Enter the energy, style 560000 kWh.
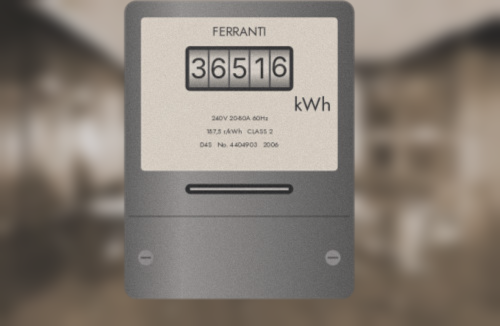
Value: 36516 kWh
